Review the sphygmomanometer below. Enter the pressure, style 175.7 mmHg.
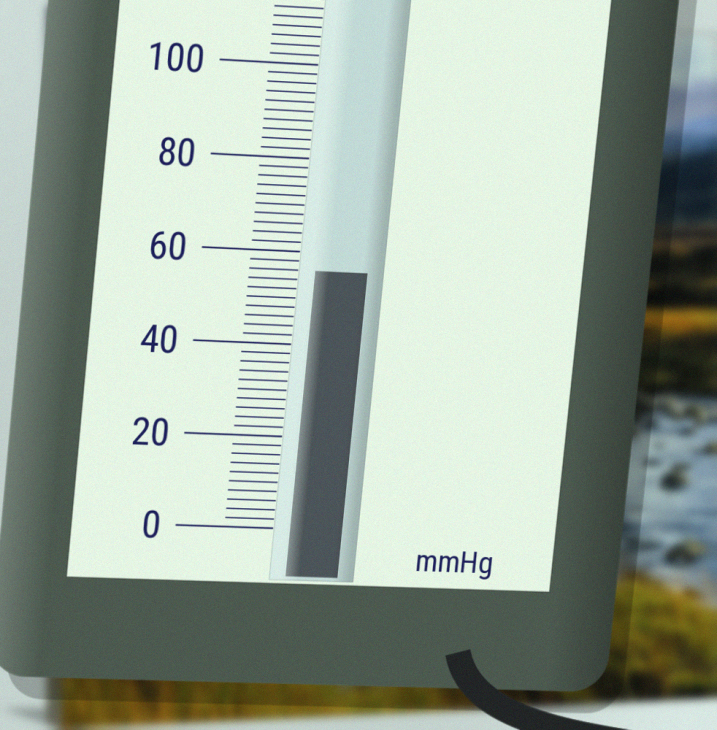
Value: 56 mmHg
